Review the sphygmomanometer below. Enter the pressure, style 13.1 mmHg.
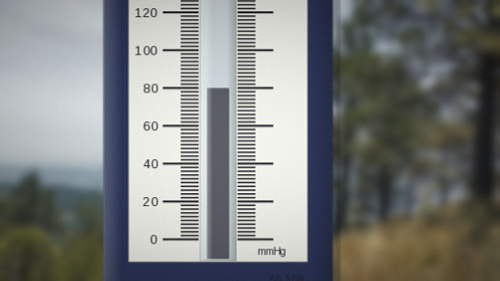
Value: 80 mmHg
